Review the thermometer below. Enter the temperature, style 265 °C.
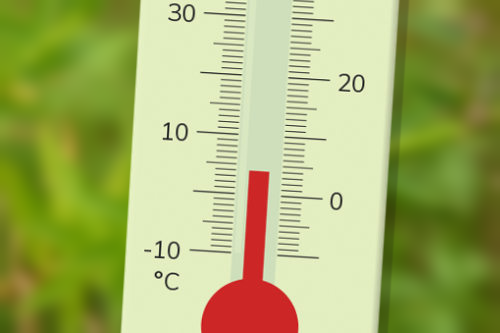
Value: 4 °C
